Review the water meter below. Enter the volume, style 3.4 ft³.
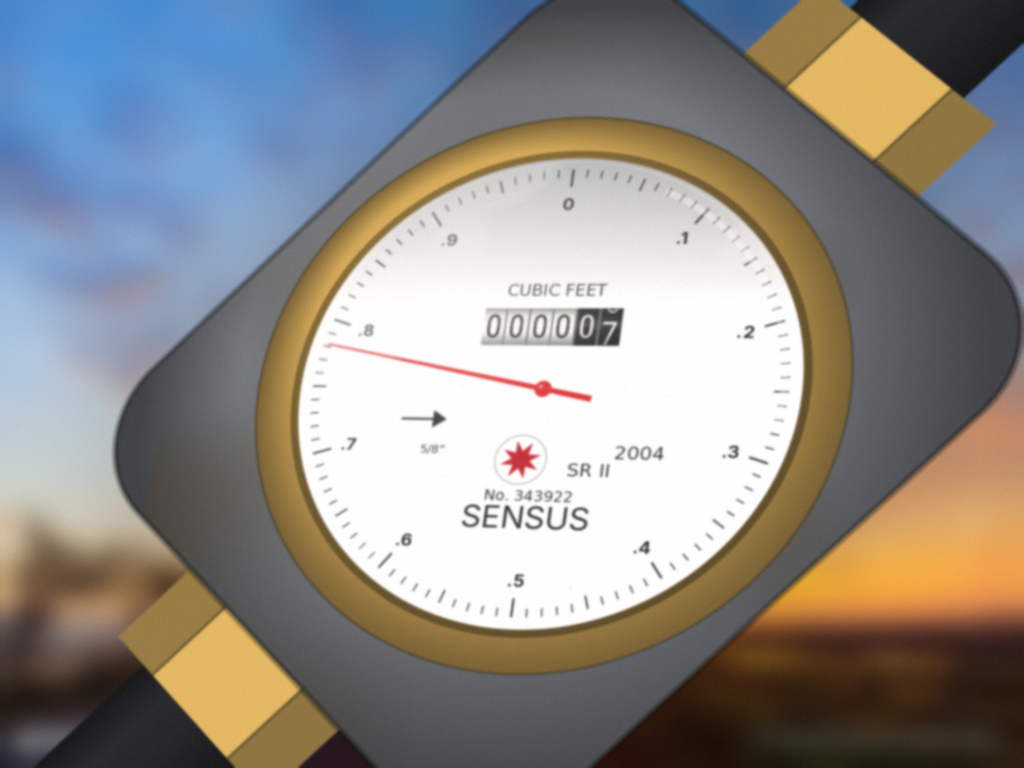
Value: 6.78 ft³
